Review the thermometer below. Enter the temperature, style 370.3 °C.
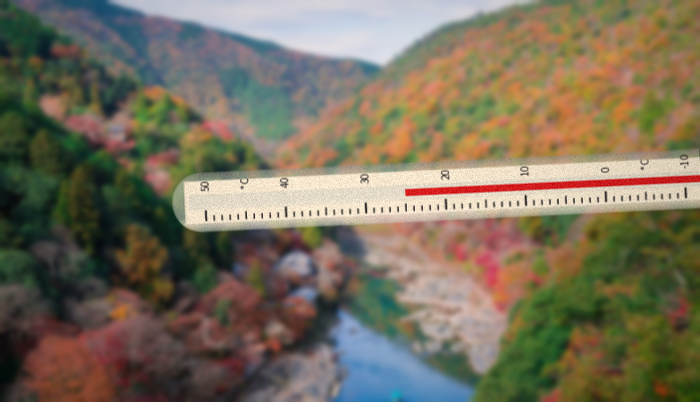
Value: 25 °C
